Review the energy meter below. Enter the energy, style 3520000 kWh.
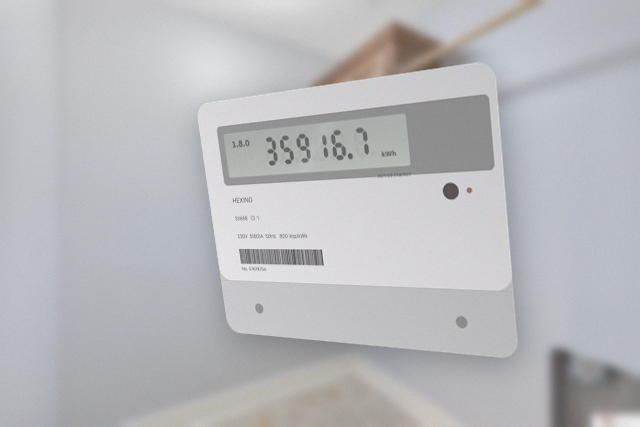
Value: 35916.7 kWh
